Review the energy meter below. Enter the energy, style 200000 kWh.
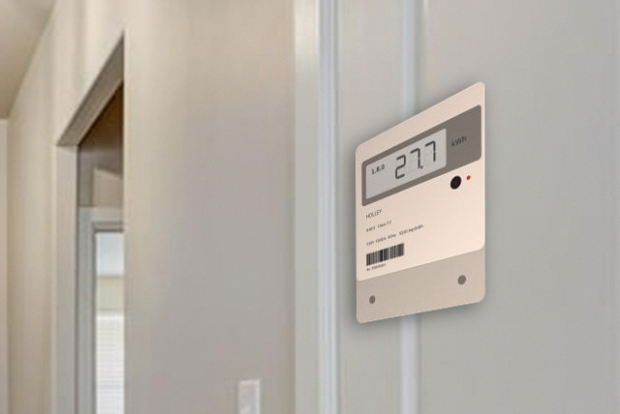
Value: 27.7 kWh
